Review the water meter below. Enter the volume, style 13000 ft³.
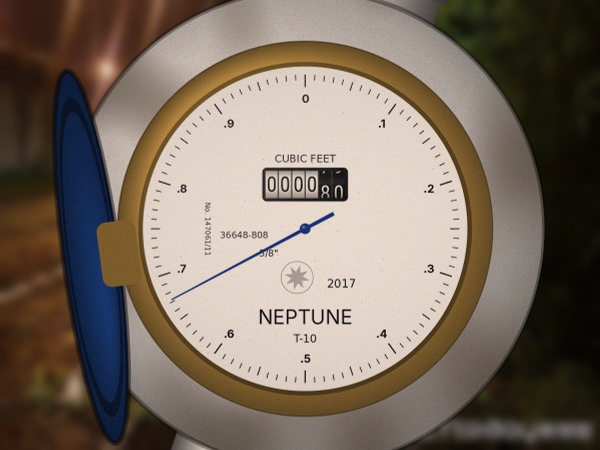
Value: 79.67 ft³
